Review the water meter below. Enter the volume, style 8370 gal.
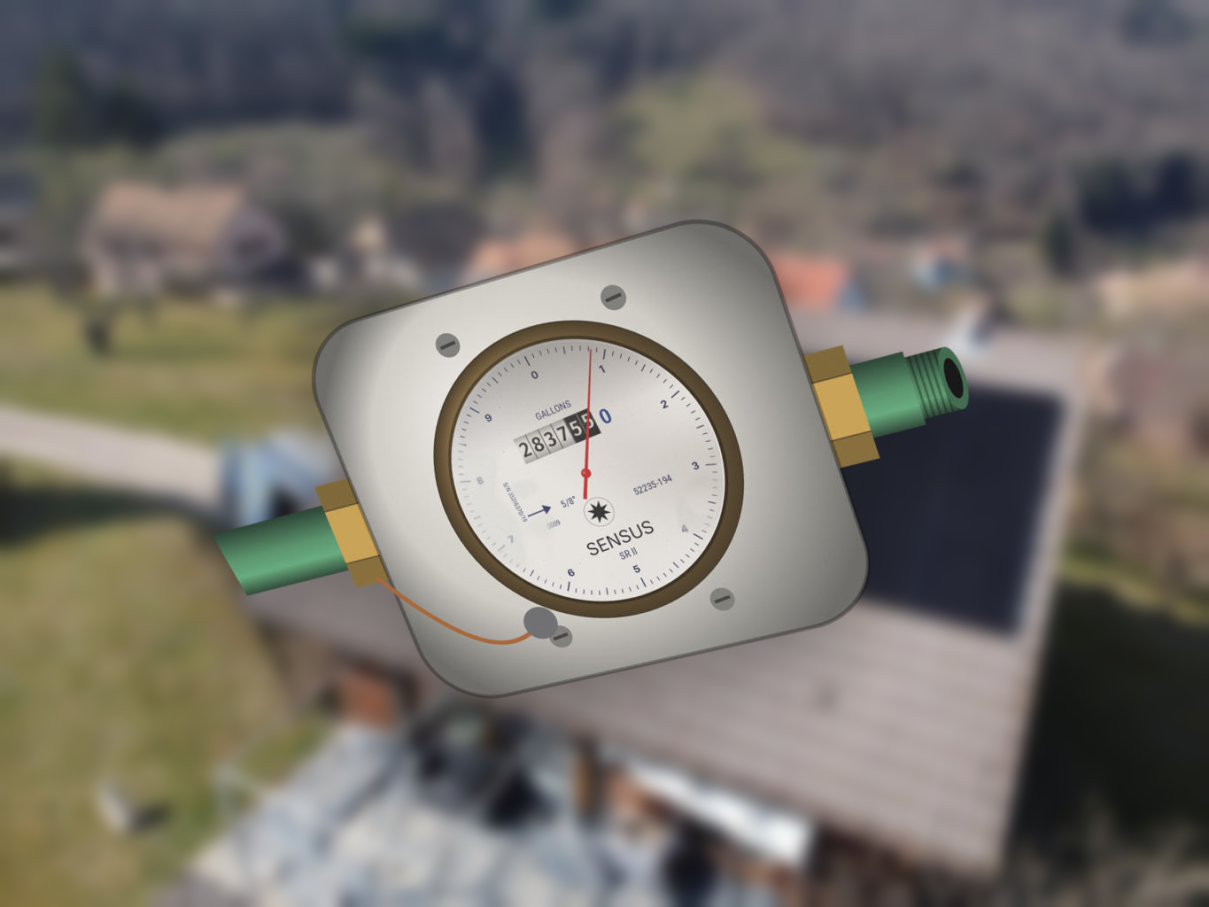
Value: 2837550.8 gal
